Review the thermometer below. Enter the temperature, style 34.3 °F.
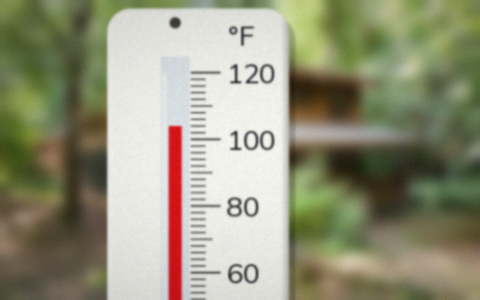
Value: 104 °F
